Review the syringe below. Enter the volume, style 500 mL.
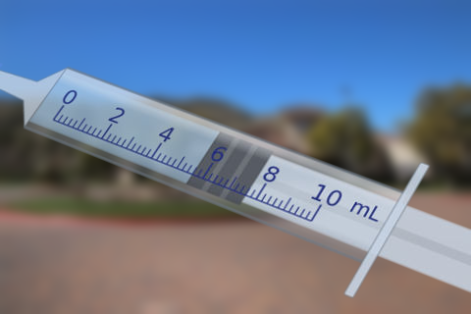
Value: 5.6 mL
